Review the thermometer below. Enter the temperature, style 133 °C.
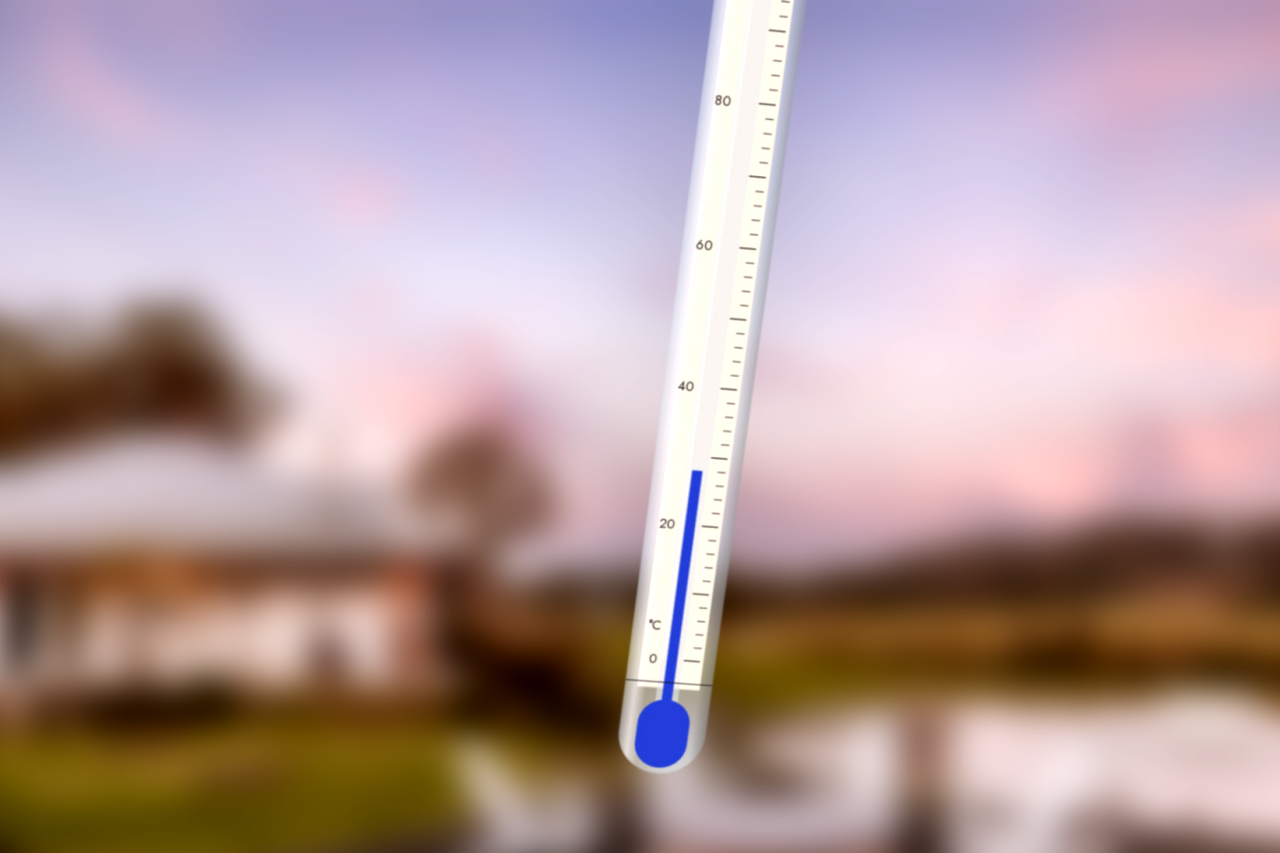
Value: 28 °C
